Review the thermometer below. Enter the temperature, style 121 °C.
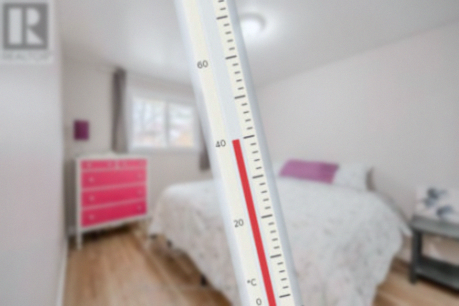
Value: 40 °C
